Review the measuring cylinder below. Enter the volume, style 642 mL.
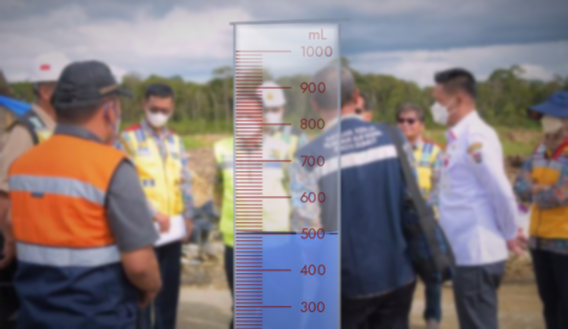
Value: 500 mL
